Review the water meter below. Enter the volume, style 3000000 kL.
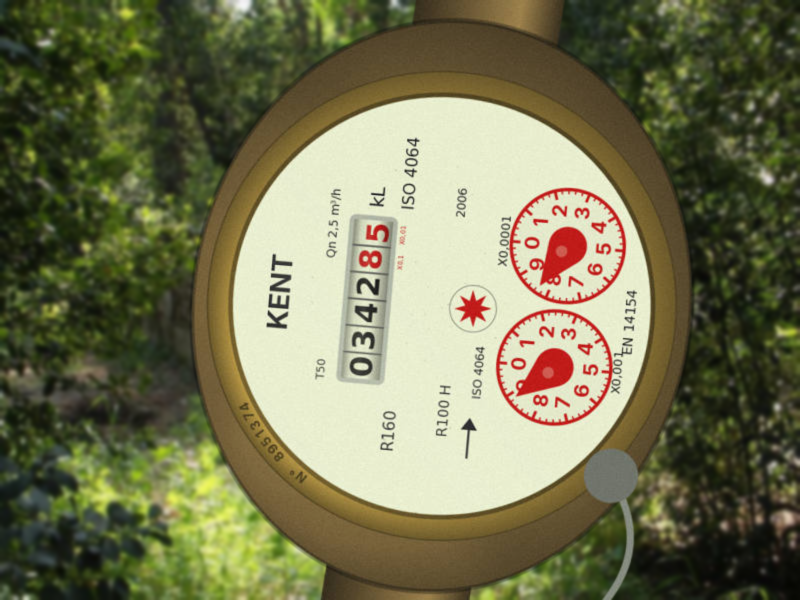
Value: 342.8488 kL
